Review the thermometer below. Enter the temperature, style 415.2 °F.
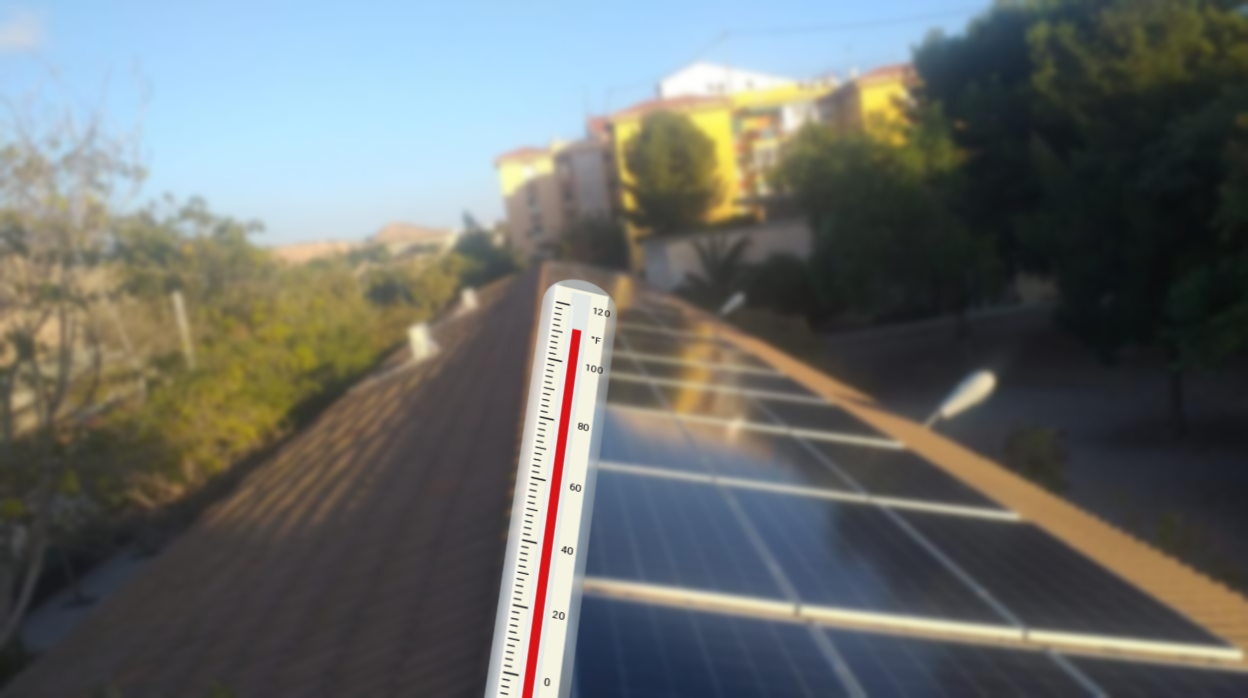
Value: 112 °F
